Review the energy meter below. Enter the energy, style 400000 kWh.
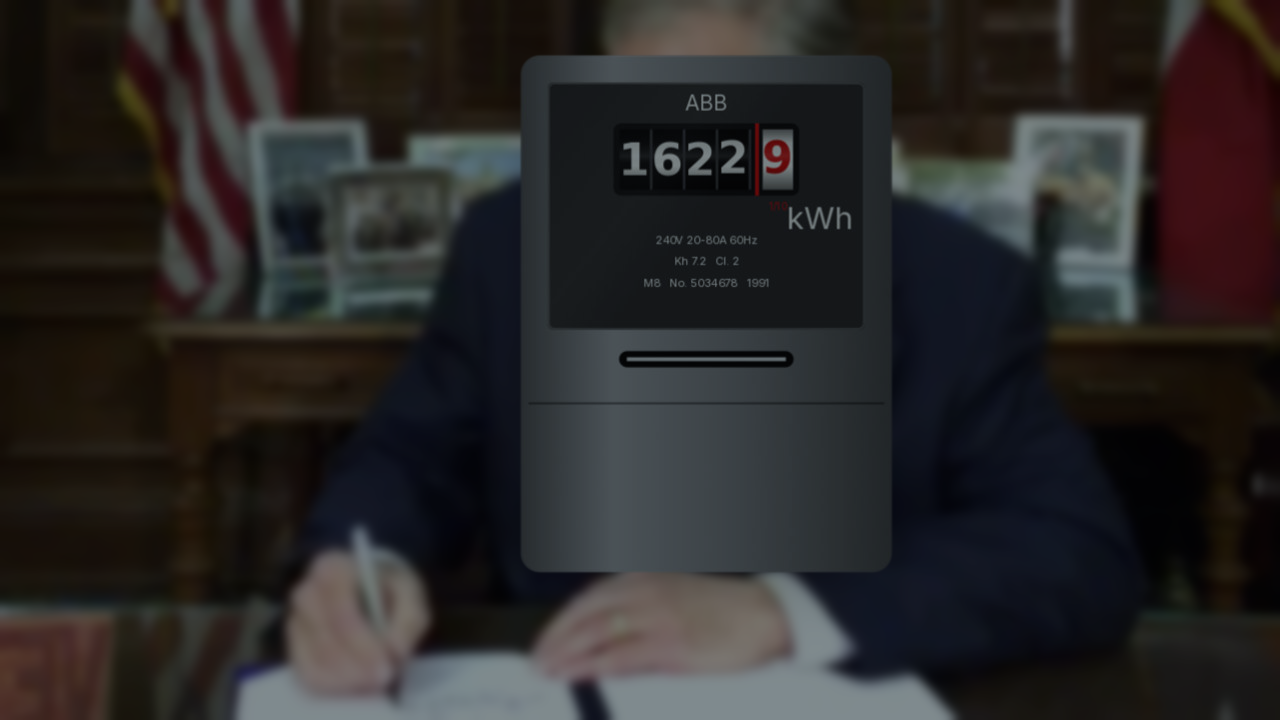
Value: 1622.9 kWh
